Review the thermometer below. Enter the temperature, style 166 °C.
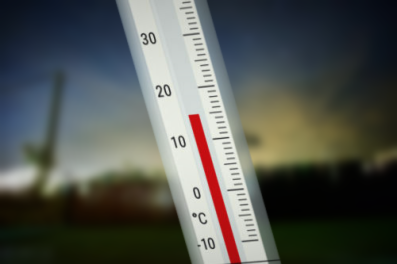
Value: 15 °C
